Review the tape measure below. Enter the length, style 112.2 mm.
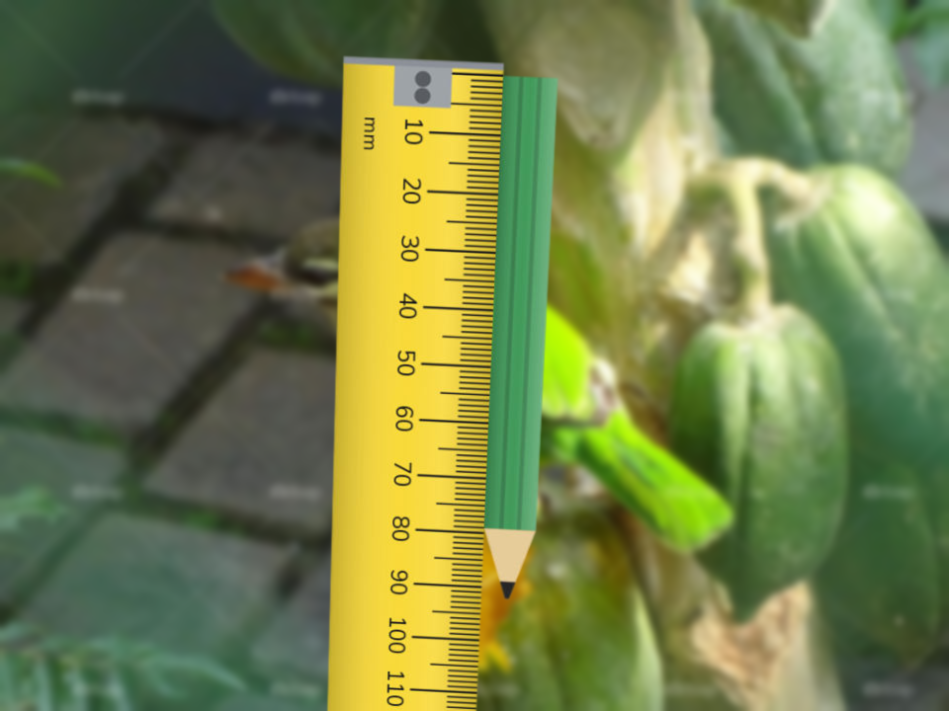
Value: 92 mm
